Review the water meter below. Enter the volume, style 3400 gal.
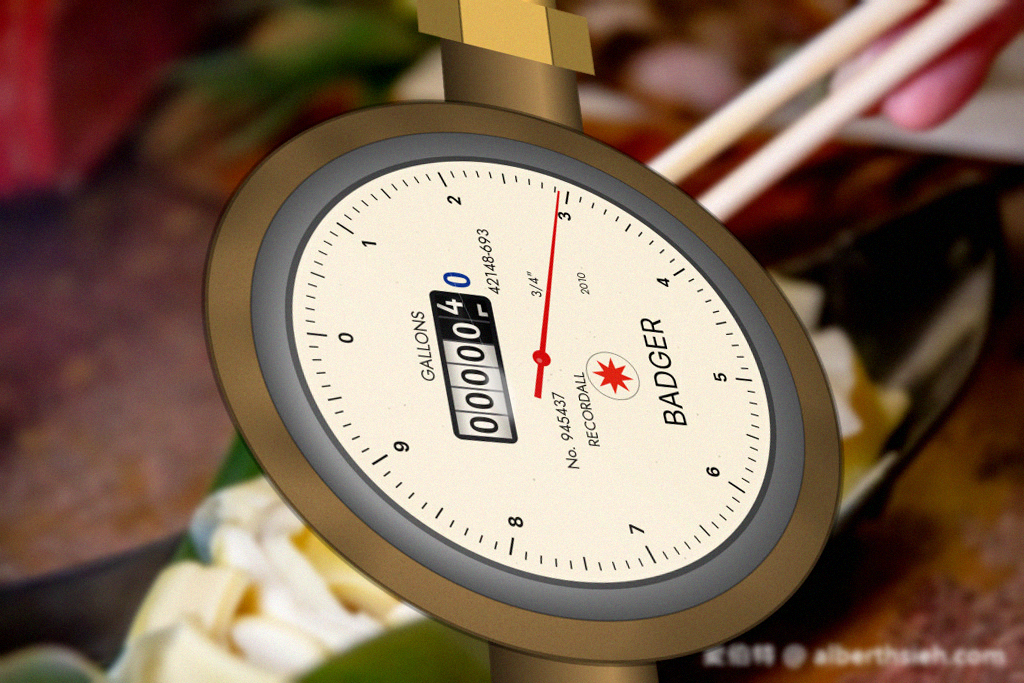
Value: 42.9 gal
